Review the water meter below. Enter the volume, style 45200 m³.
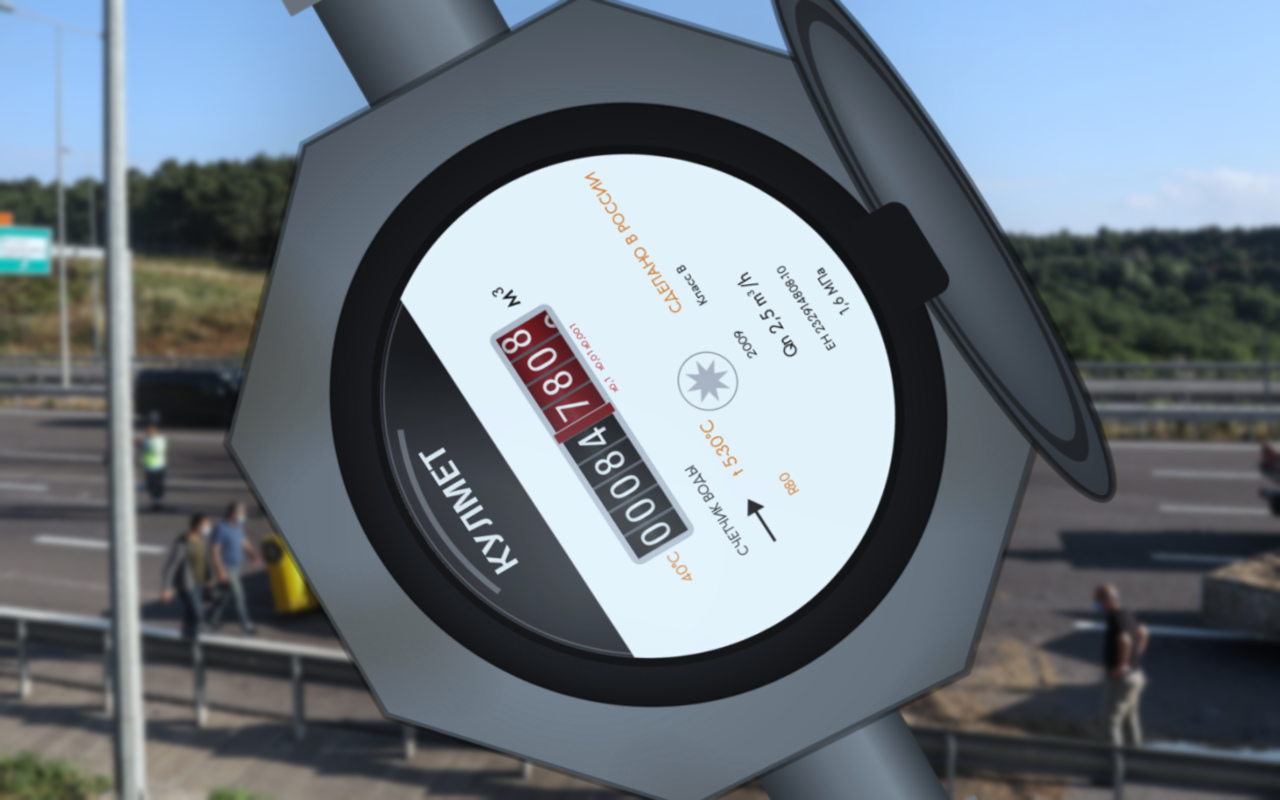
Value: 84.7808 m³
